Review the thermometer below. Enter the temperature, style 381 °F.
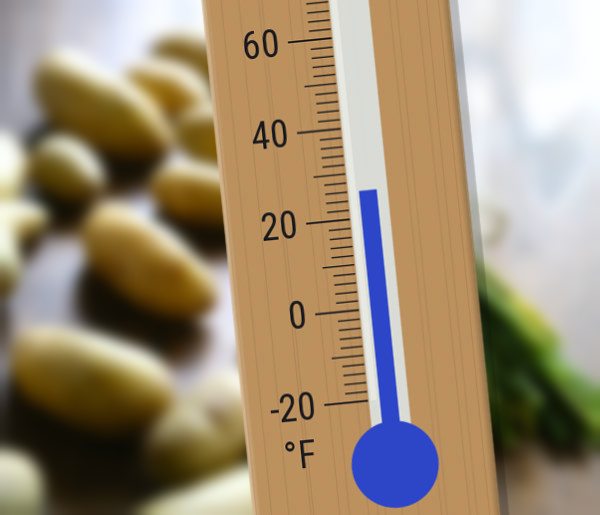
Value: 26 °F
